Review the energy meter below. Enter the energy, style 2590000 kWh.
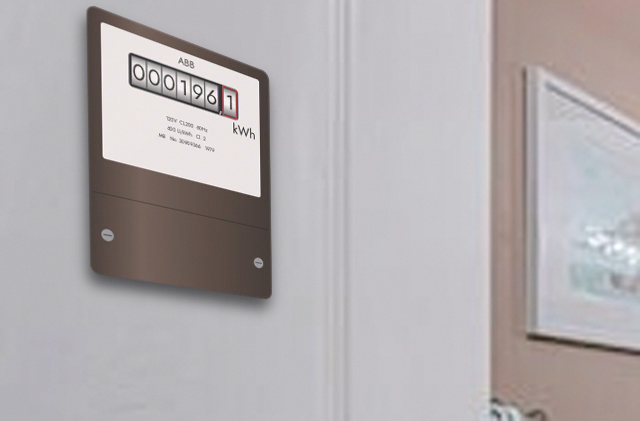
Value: 196.1 kWh
